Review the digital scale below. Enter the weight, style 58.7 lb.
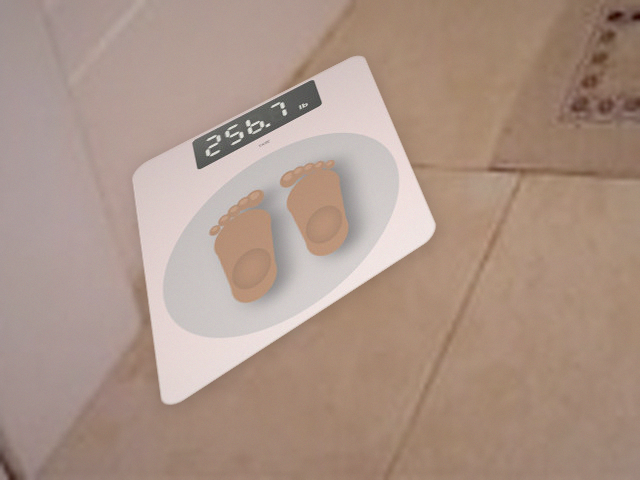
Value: 256.7 lb
